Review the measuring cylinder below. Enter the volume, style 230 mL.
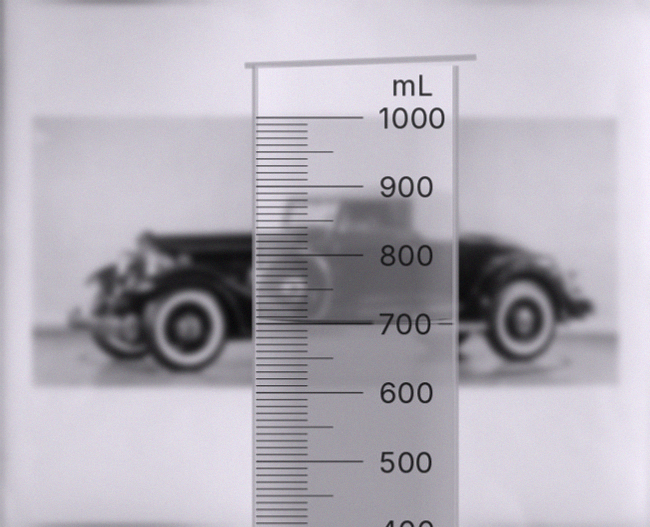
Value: 700 mL
